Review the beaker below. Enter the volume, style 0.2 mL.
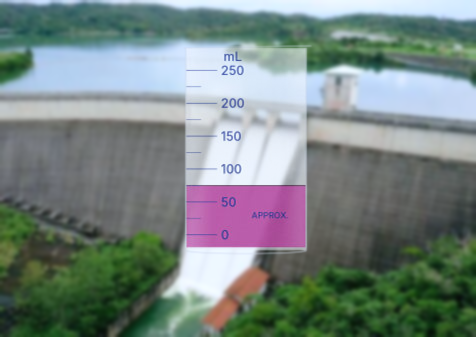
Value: 75 mL
